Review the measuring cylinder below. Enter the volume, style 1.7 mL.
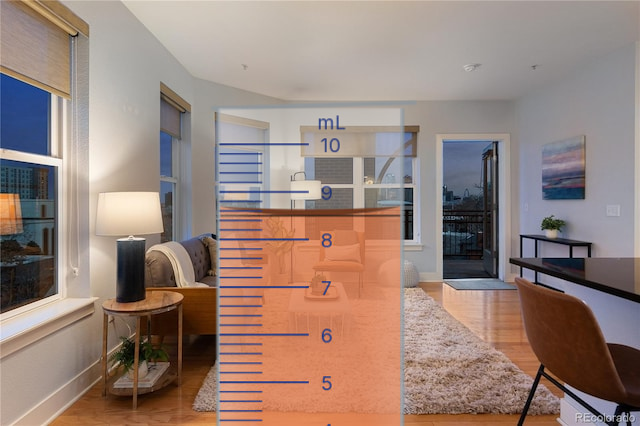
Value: 8.5 mL
